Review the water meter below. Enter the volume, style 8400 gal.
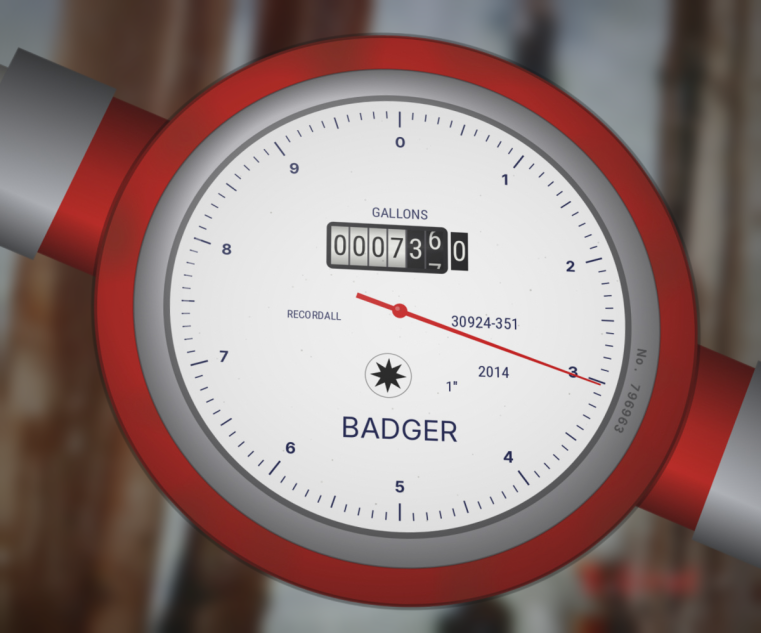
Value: 7363.0 gal
